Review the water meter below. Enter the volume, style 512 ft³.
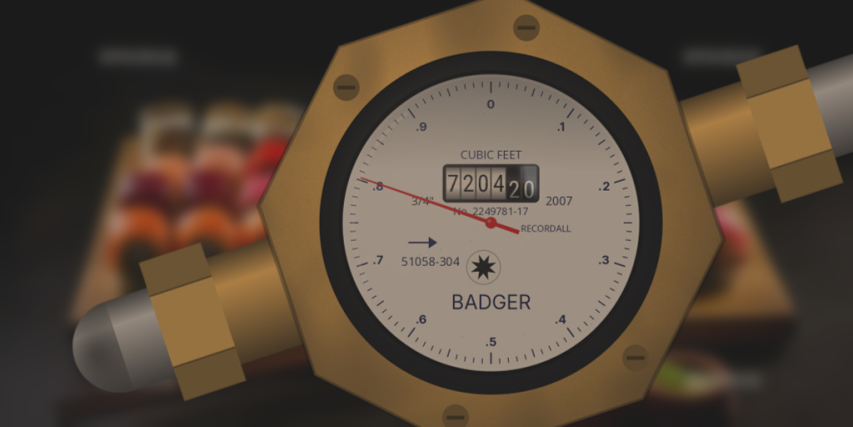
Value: 720419.80 ft³
